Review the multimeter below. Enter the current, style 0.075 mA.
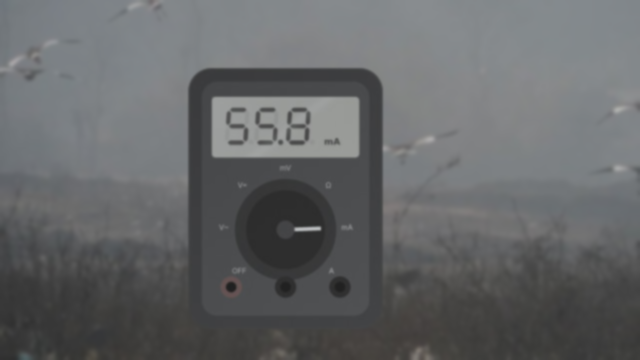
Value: 55.8 mA
